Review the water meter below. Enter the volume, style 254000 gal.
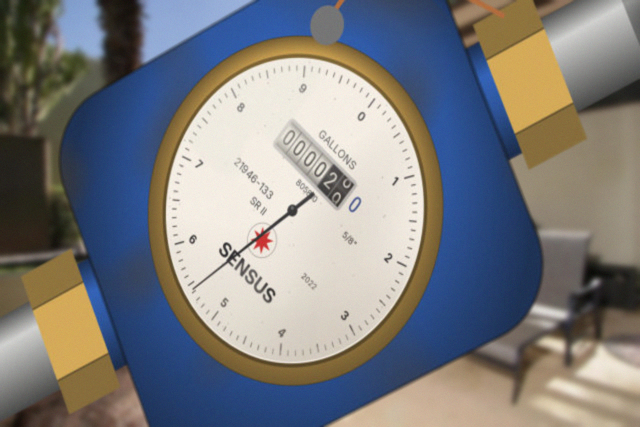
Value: 285.4 gal
